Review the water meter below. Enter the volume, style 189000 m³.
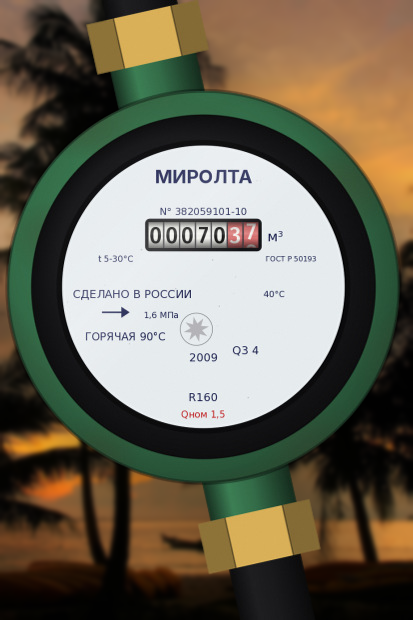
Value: 70.37 m³
